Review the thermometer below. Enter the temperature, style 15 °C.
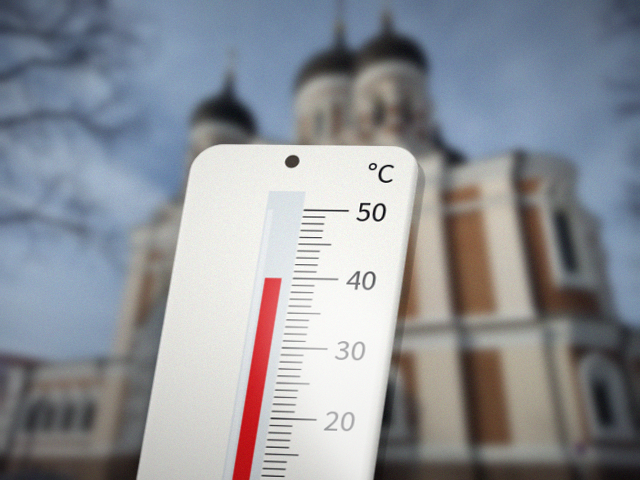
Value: 40 °C
